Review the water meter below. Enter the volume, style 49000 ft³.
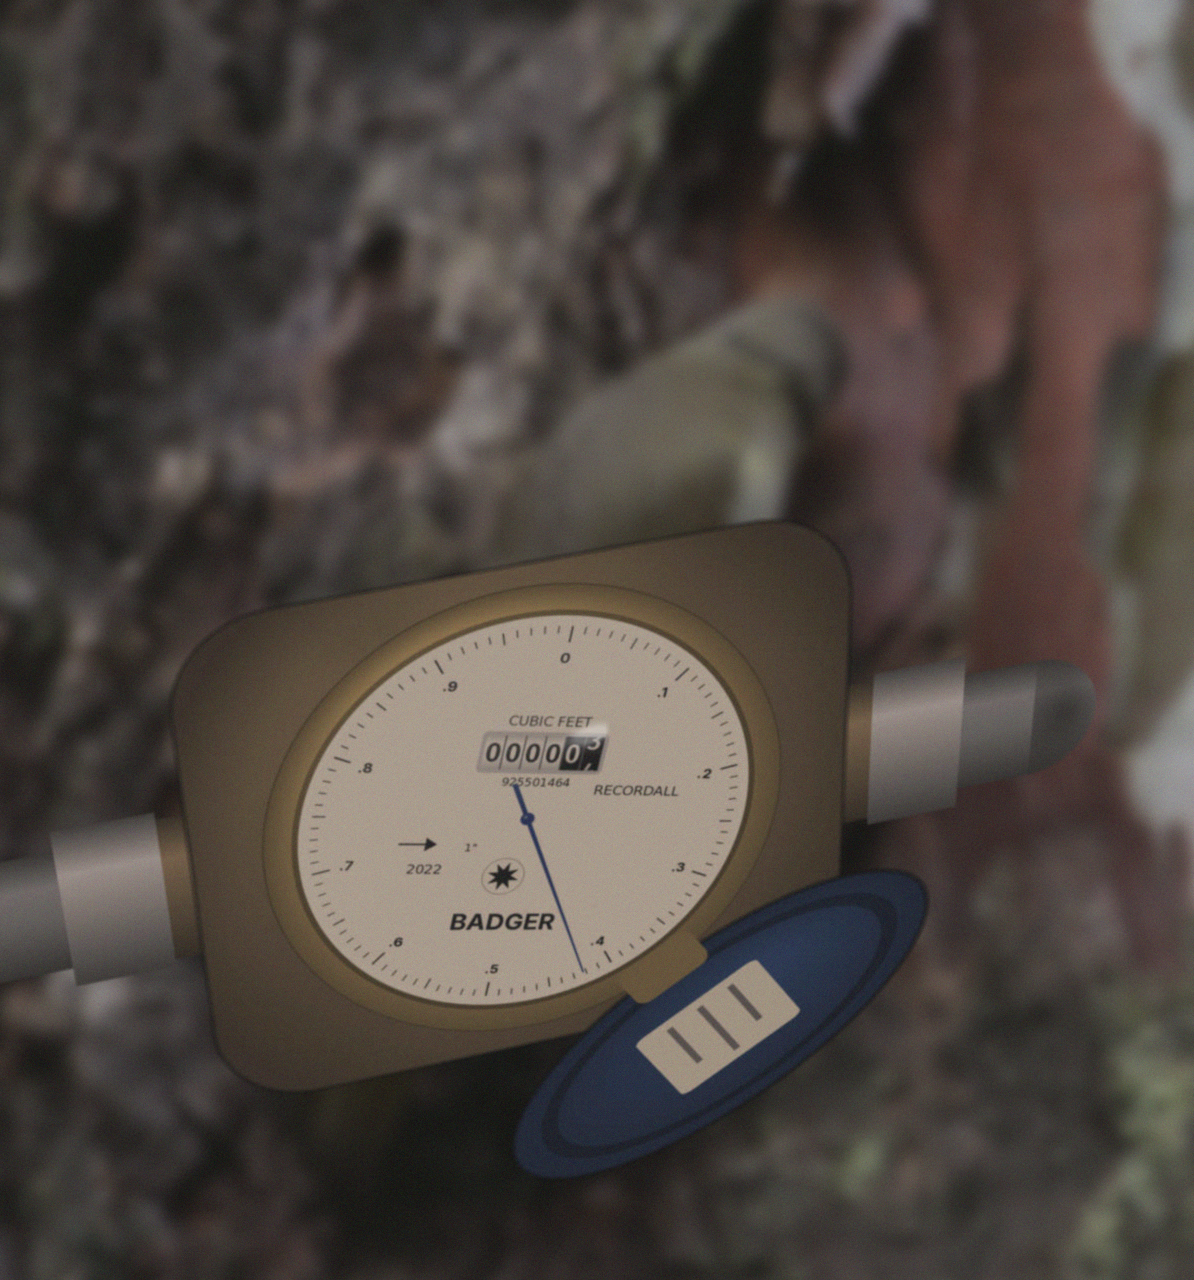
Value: 3.42 ft³
